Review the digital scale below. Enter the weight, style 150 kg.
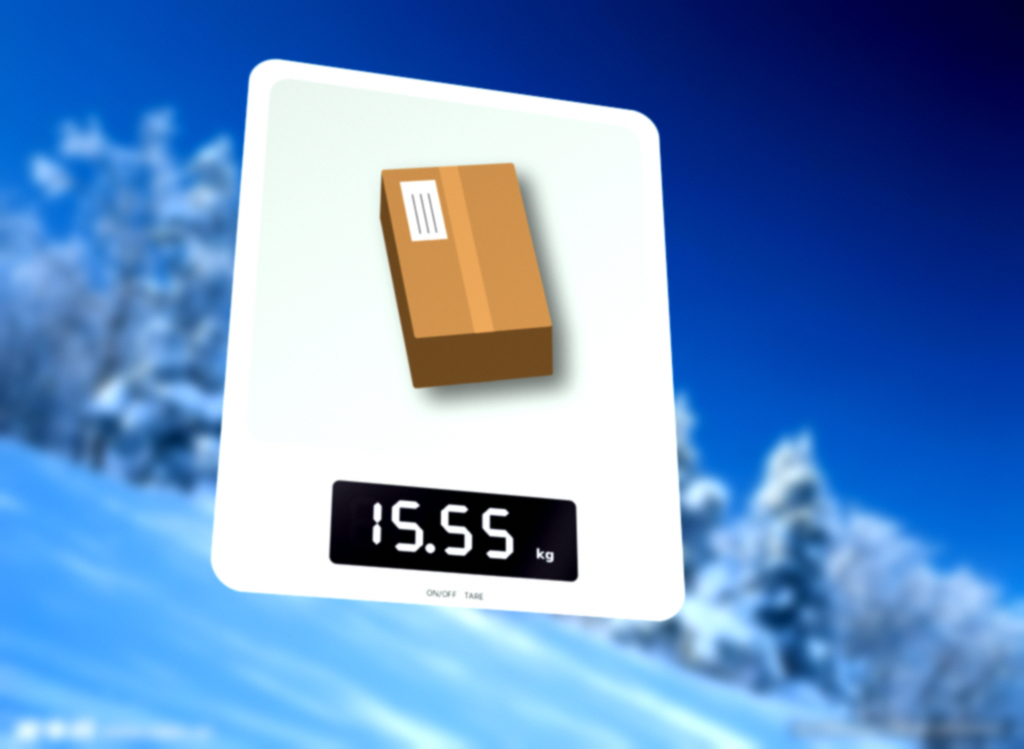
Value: 15.55 kg
